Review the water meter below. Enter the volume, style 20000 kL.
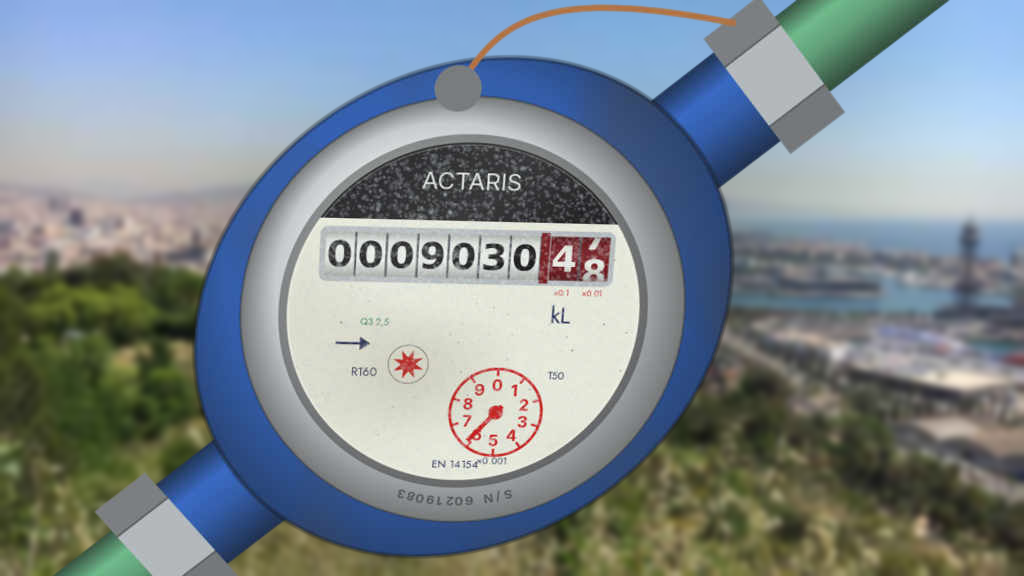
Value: 9030.476 kL
